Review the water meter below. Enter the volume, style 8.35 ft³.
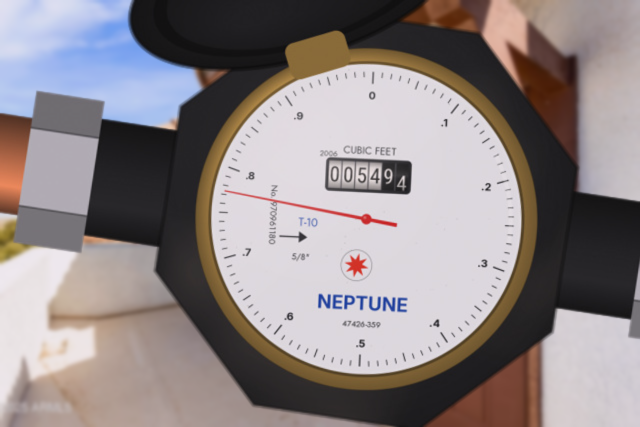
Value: 5493.77 ft³
